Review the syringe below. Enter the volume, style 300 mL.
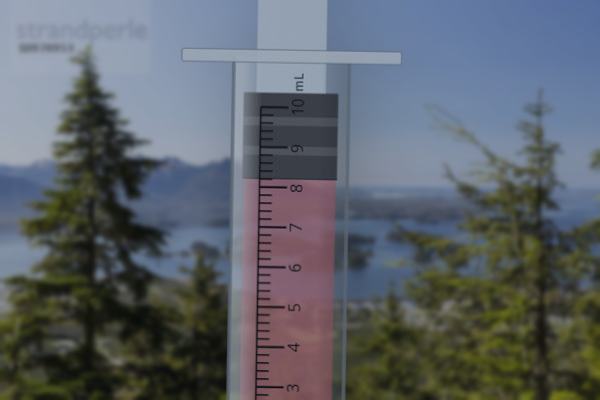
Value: 8.2 mL
